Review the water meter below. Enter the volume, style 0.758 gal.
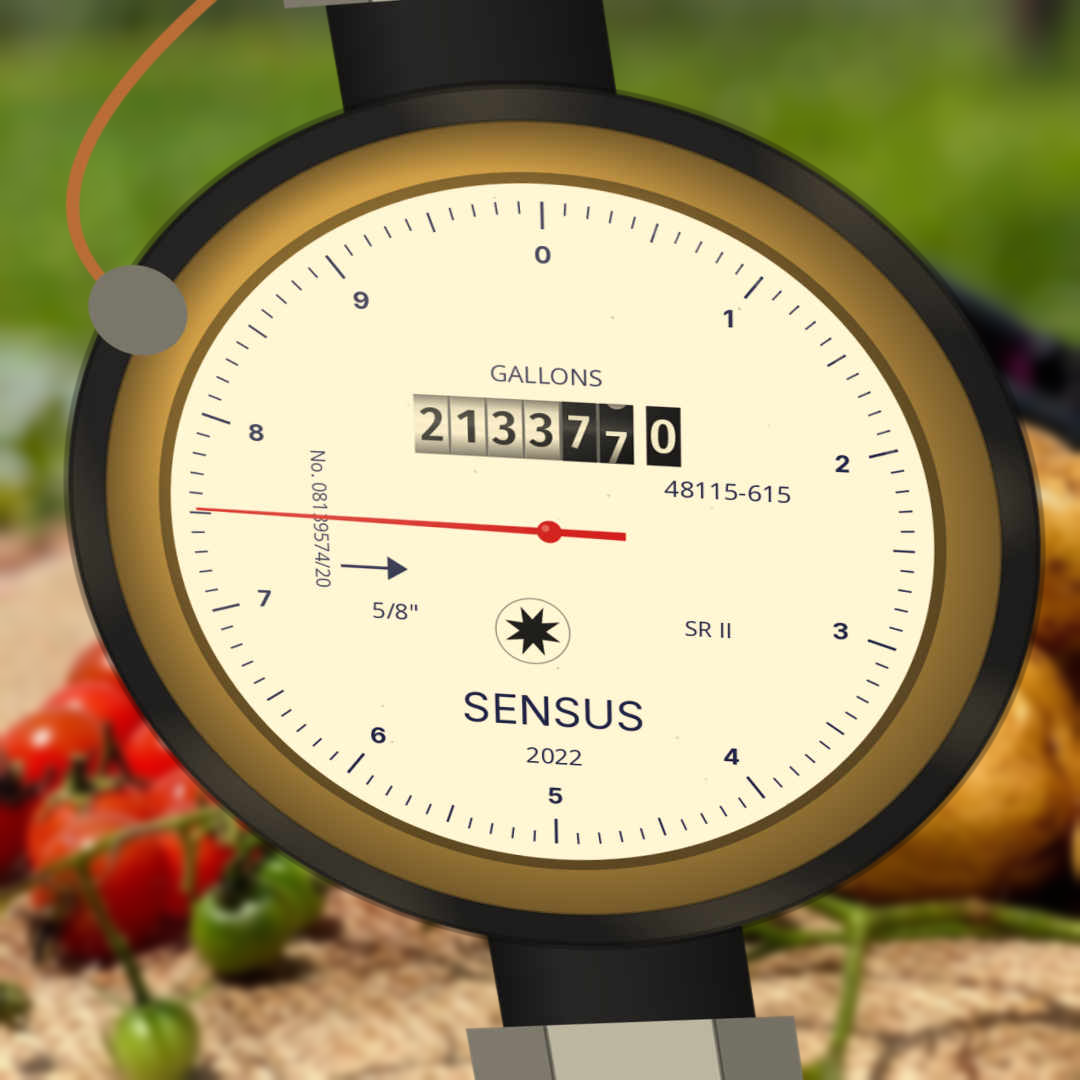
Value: 2133767.5 gal
